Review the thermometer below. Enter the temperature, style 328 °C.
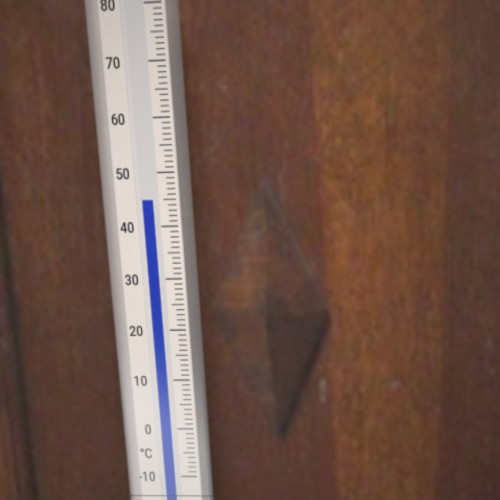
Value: 45 °C
